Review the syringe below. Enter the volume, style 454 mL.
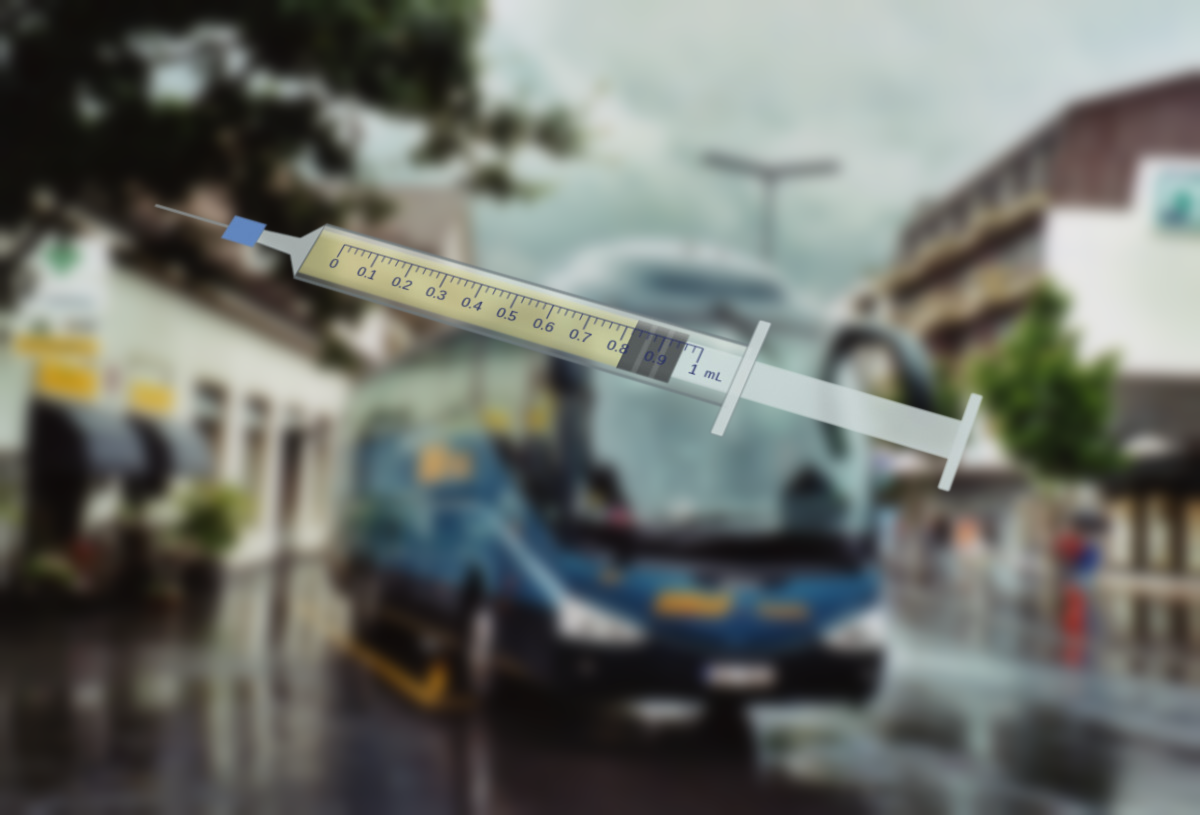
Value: 0.82 mL
